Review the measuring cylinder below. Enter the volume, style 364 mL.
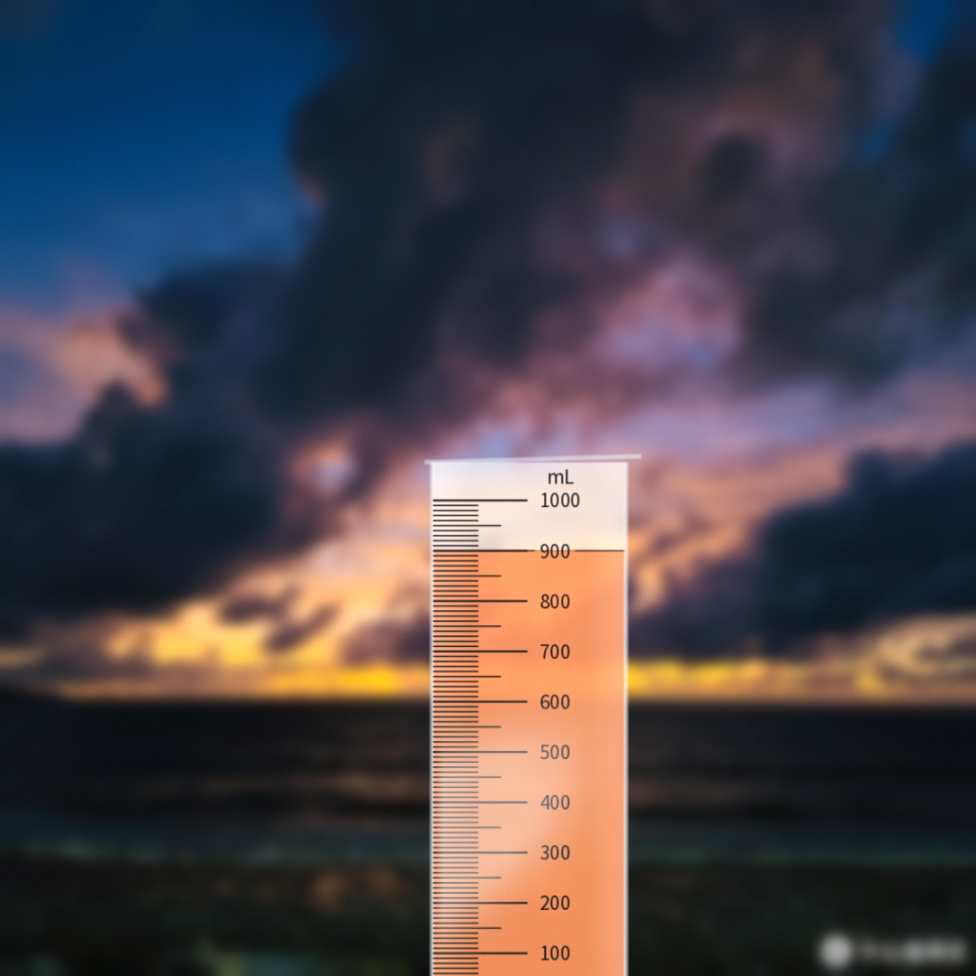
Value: 900 mL
